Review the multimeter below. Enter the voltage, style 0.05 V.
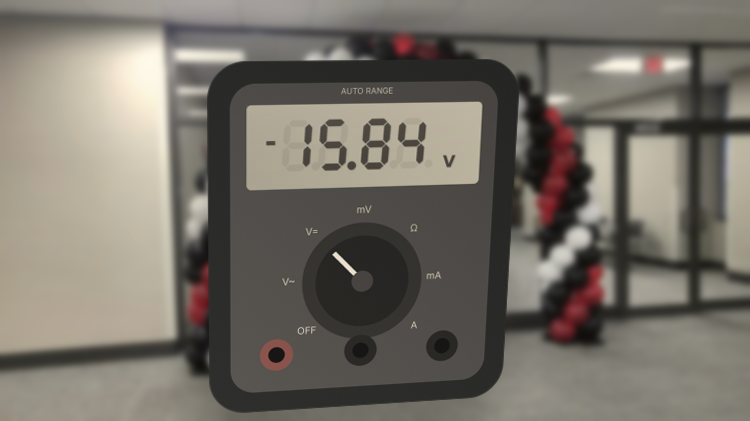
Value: -15.84 V
